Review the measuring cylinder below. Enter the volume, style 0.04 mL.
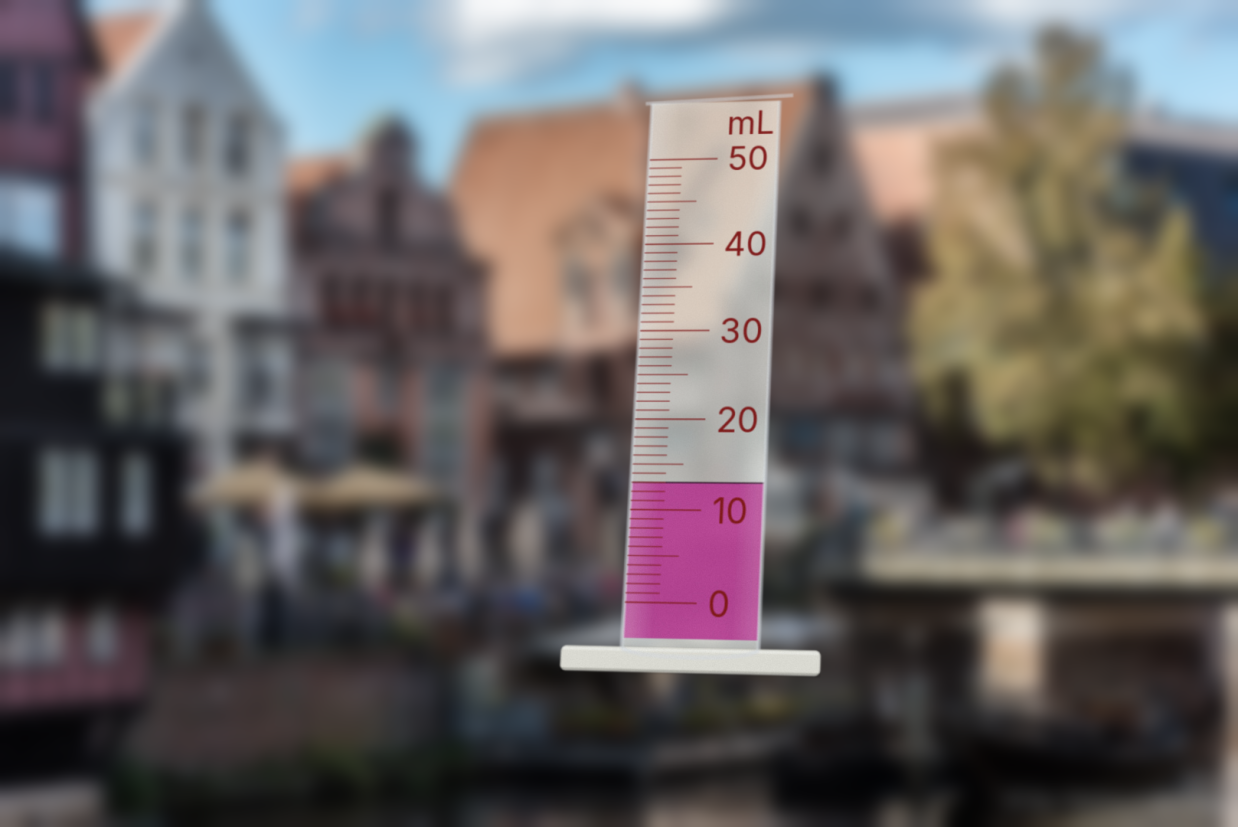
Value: 13 mL
